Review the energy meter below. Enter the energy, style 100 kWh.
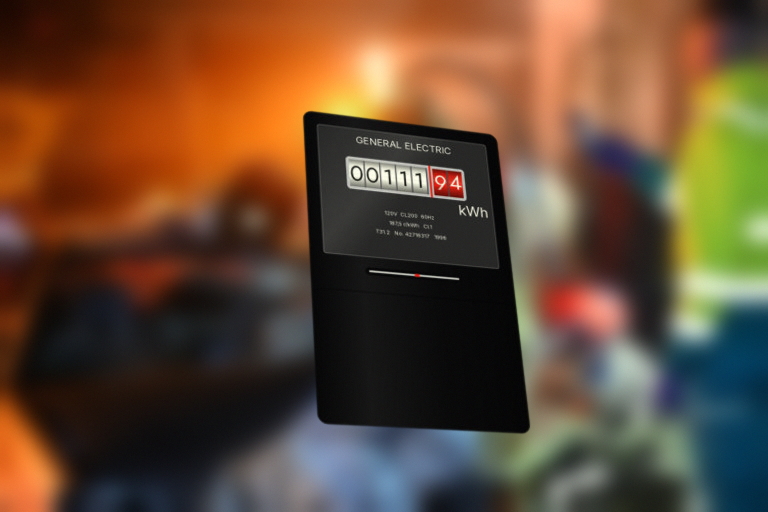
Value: 111.94 kWh
